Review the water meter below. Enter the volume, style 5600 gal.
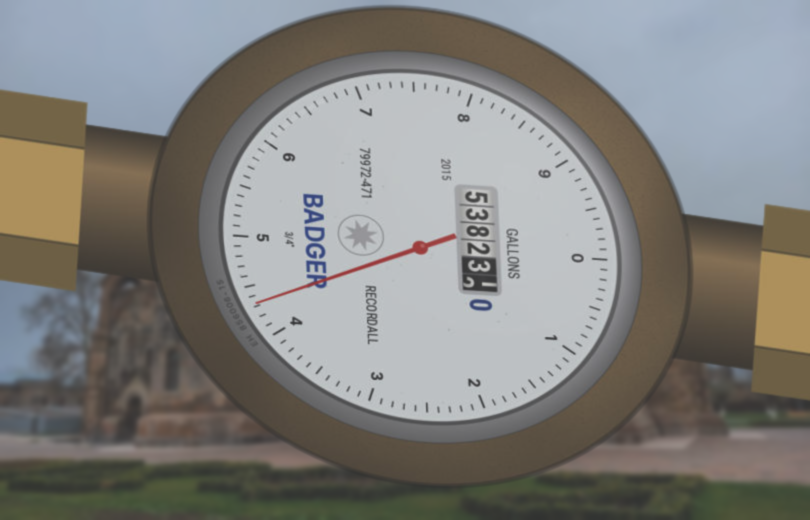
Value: 5382314.3 gal
